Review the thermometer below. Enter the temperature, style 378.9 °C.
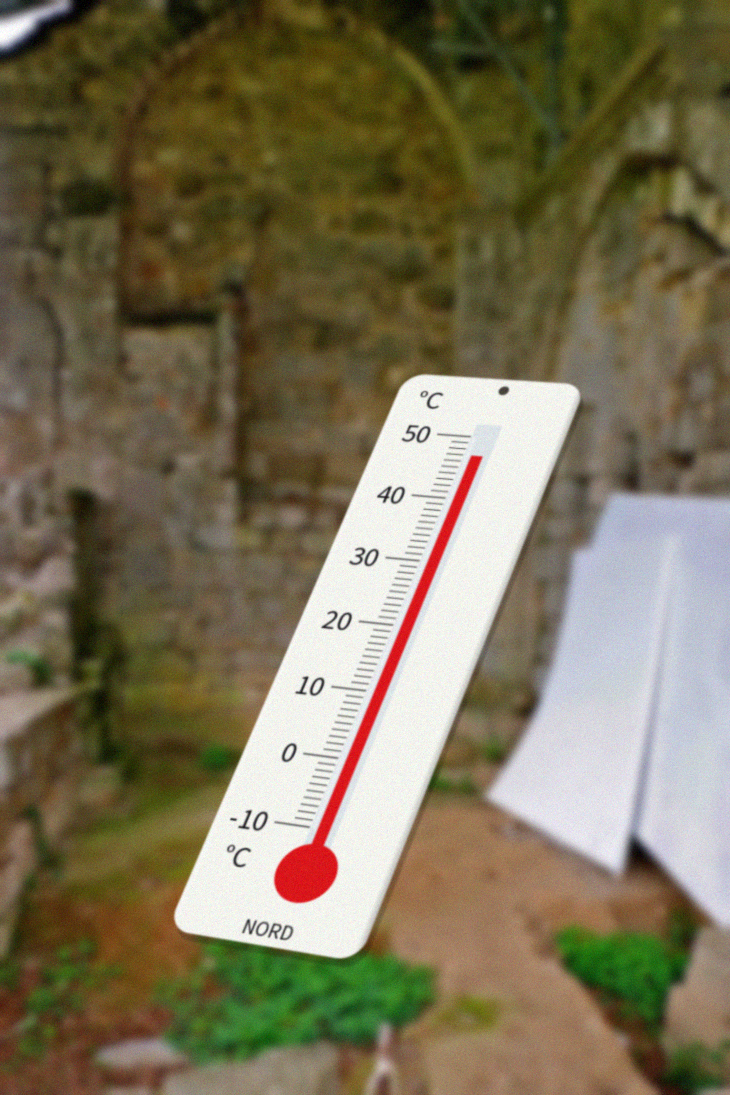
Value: 47 °C
